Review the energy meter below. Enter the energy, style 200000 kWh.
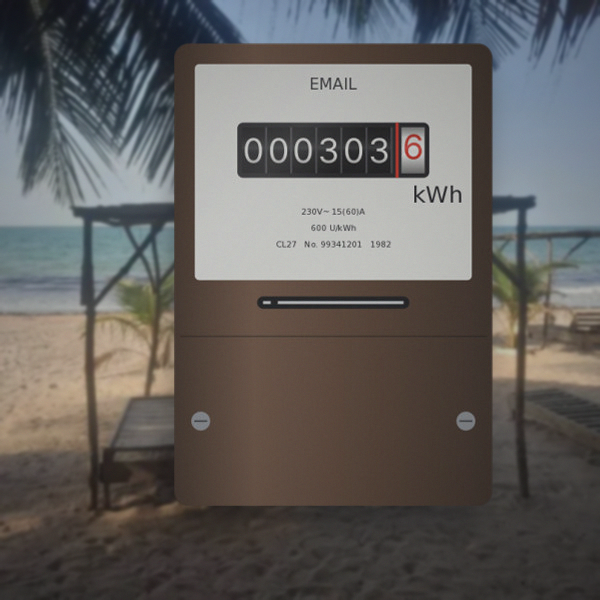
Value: 303.6 kWh
